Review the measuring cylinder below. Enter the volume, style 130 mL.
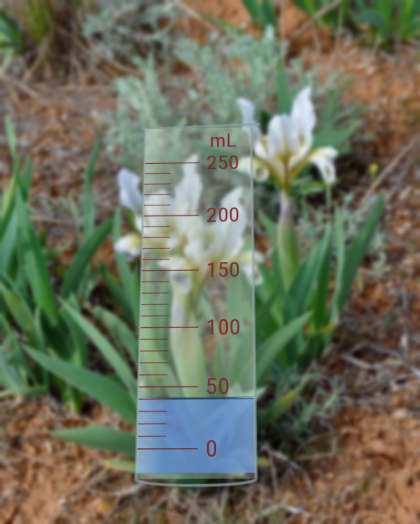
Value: 40 mL
